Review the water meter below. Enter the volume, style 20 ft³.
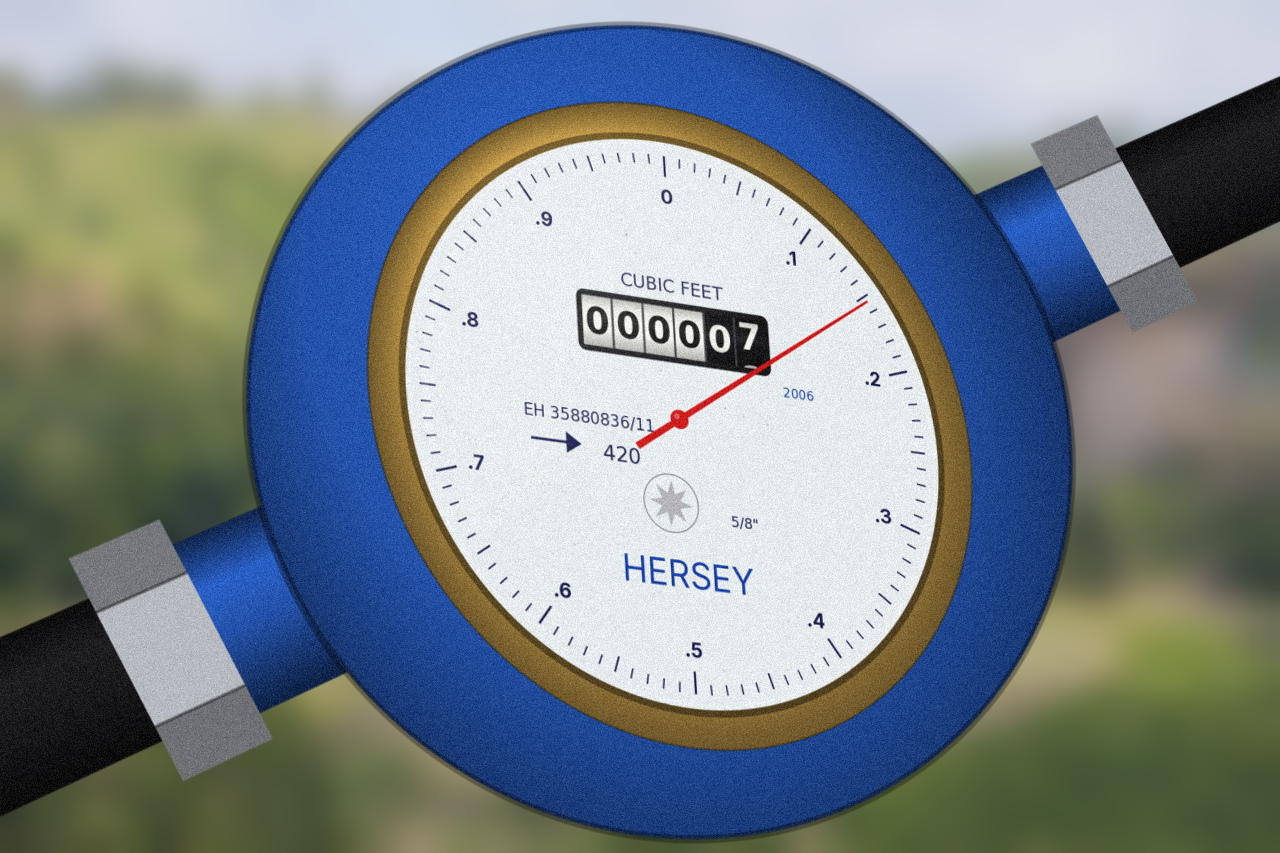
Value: 7.15 ft³
